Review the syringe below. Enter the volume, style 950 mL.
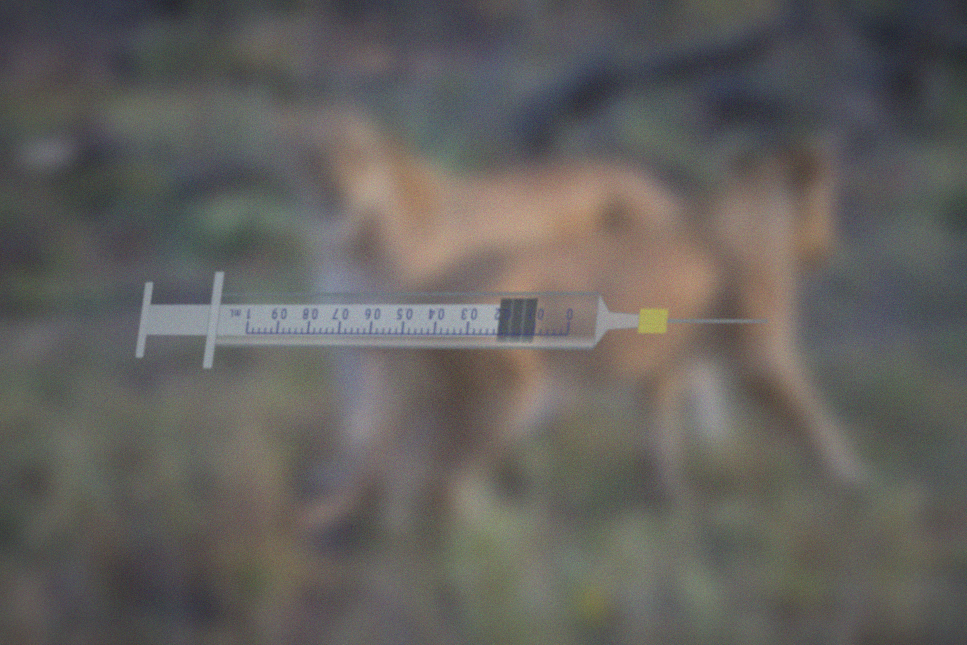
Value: 0.1 mL
